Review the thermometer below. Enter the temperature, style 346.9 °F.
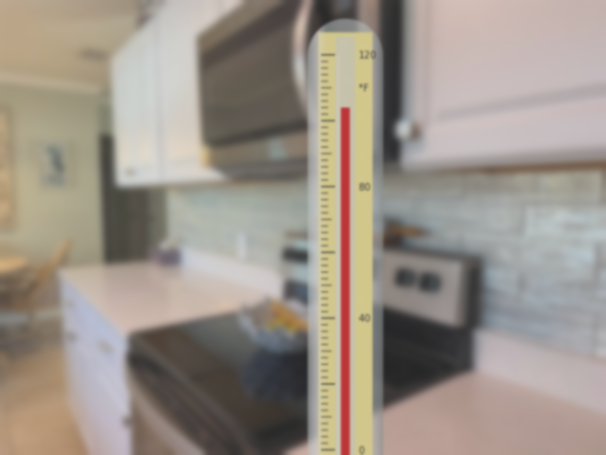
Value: 104 °F
